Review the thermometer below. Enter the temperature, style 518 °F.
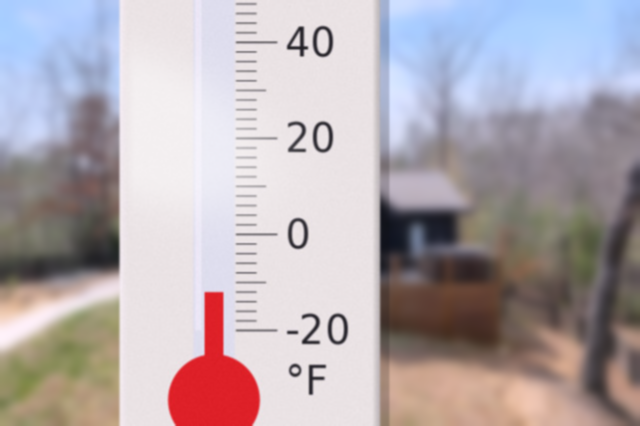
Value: -12 °F
